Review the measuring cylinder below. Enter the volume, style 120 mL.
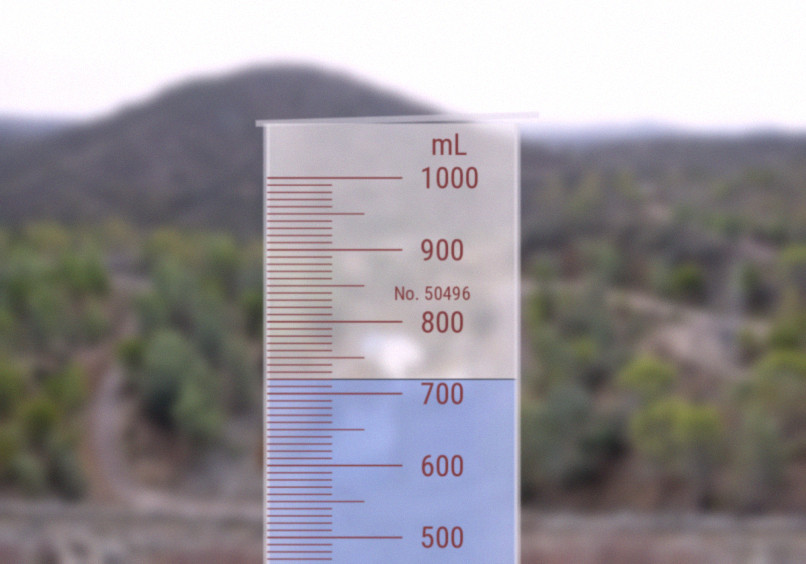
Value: 720 mL
